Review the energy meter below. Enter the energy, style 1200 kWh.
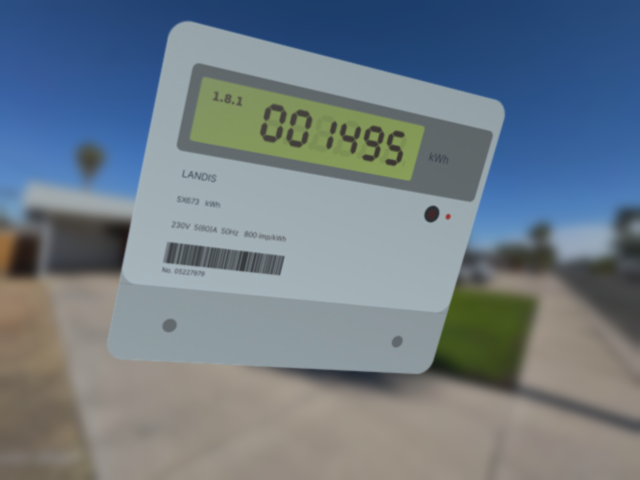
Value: 1495 kWh
